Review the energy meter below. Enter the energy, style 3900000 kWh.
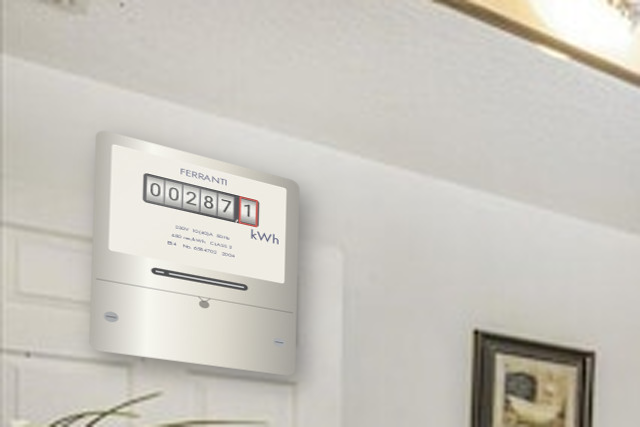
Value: 287.1 kWh
